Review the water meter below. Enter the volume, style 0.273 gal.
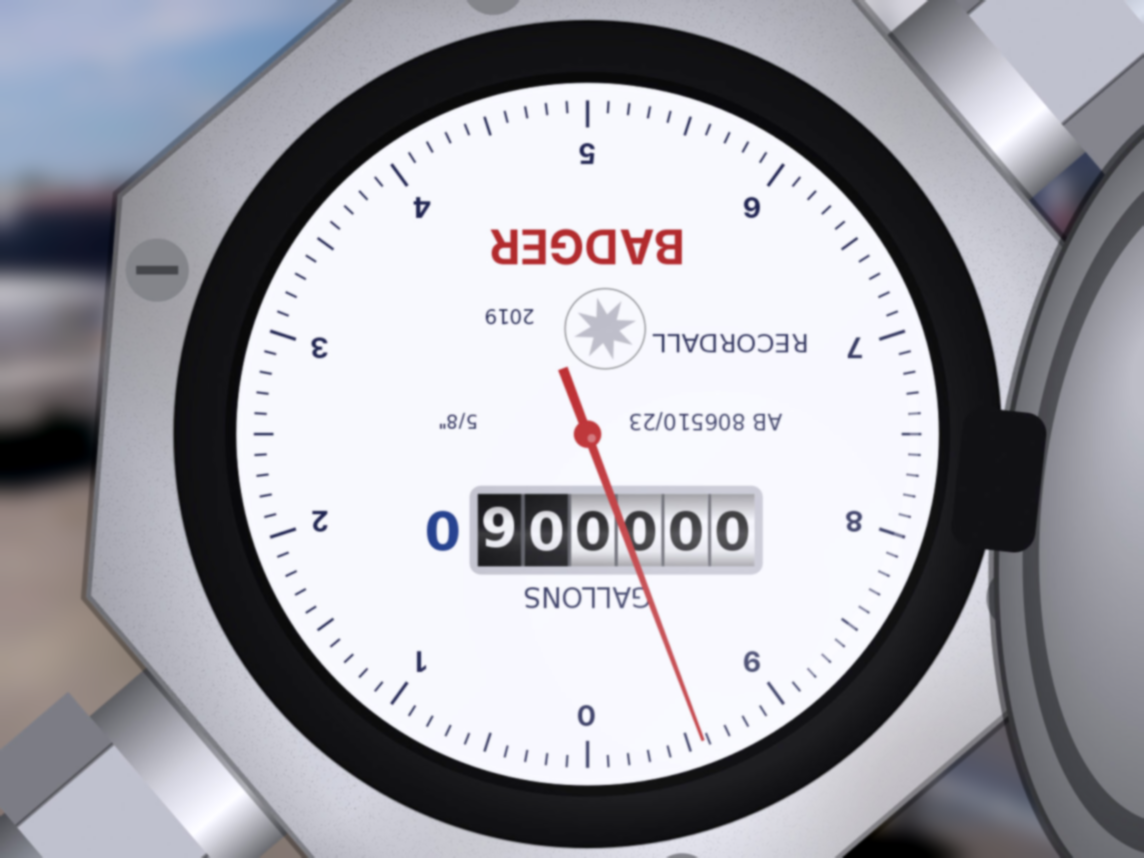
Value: 59.4 gal
